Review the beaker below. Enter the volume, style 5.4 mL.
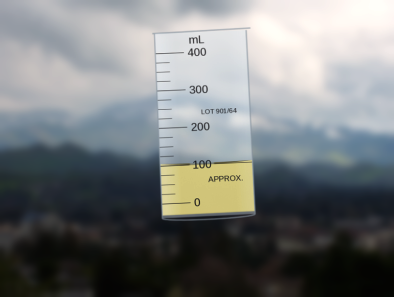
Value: 100 mL
